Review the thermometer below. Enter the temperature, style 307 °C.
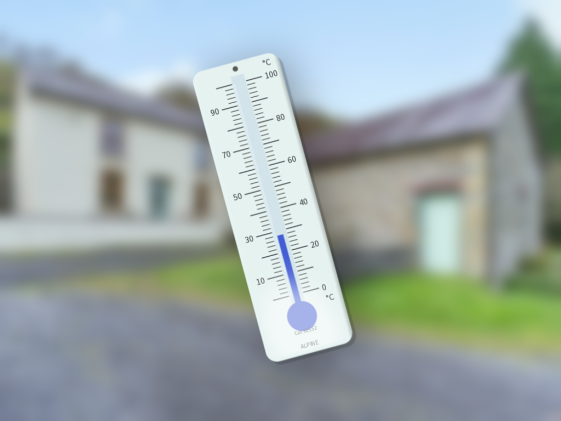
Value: 28 °C
